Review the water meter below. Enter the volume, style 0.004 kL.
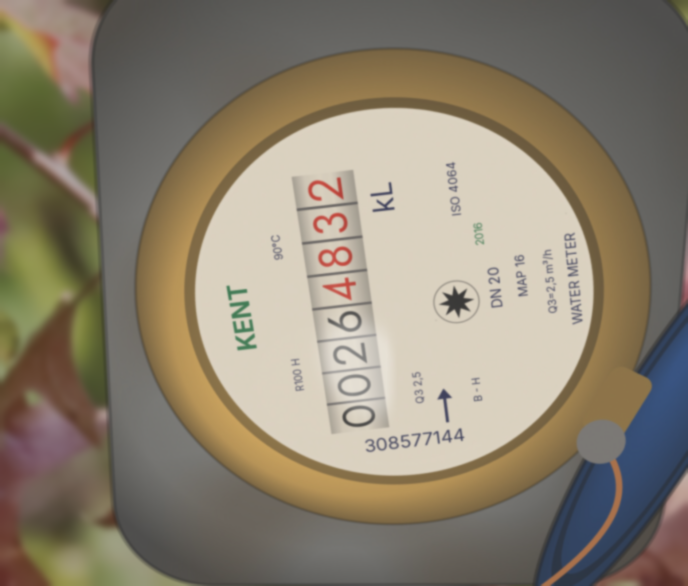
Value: 26.4832 kL
